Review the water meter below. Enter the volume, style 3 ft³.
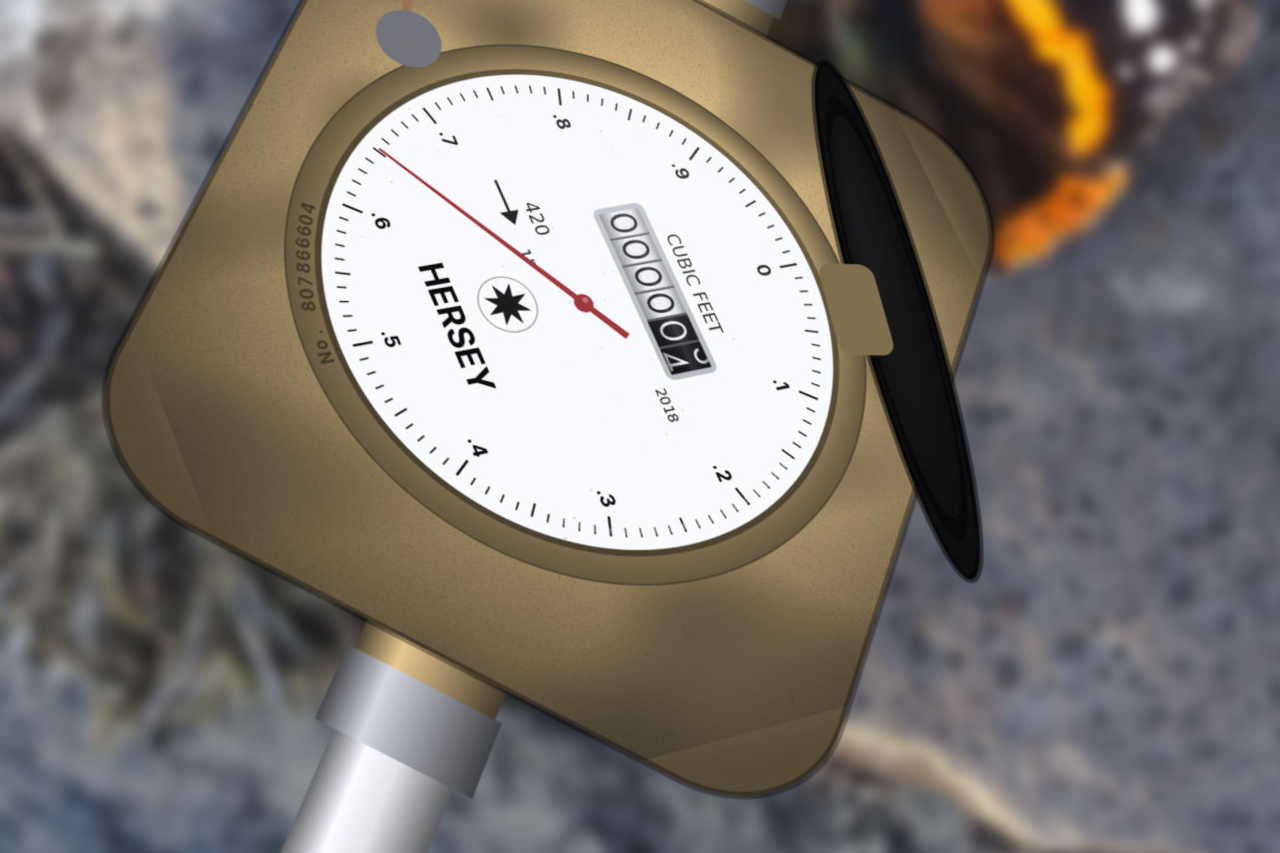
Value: 3.65 ft³
